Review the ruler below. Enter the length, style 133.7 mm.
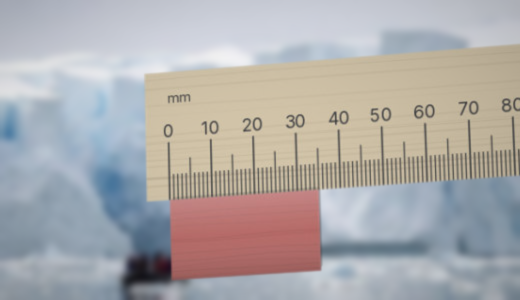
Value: 35 mm
